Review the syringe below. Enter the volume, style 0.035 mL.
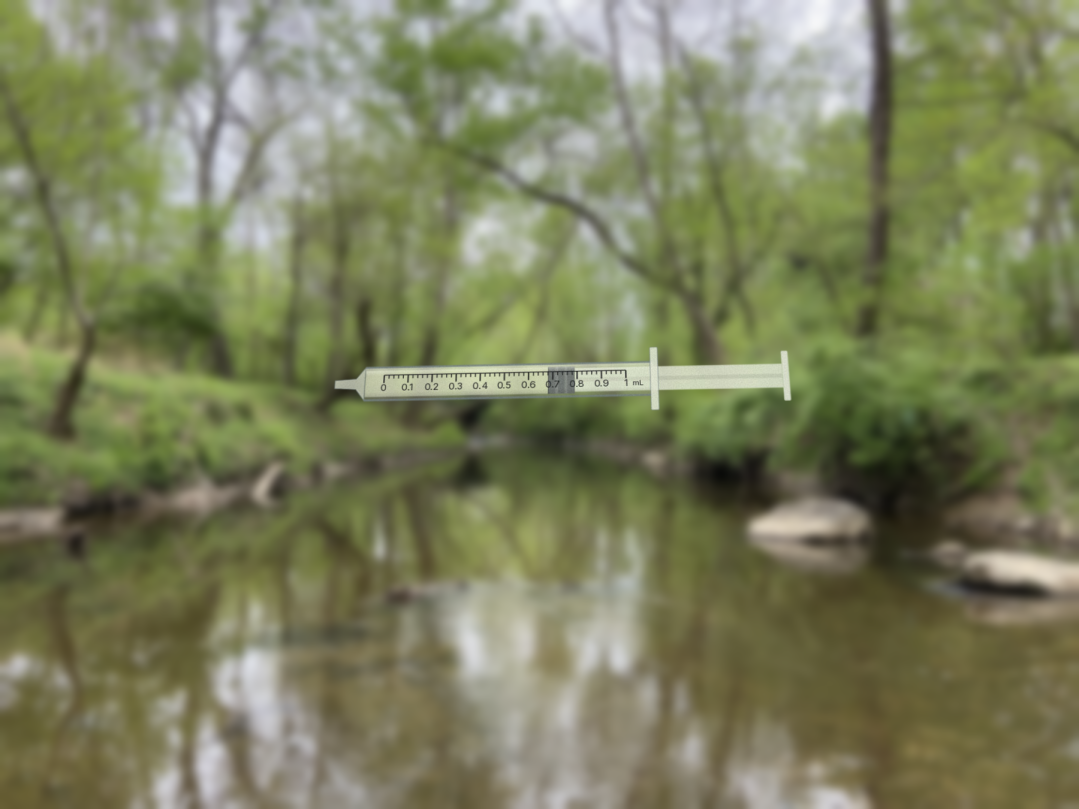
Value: 0.68 mL
